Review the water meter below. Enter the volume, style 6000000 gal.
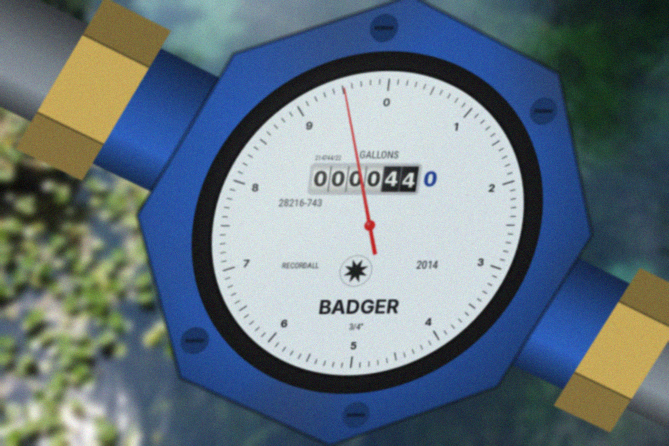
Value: 439.5 gal
